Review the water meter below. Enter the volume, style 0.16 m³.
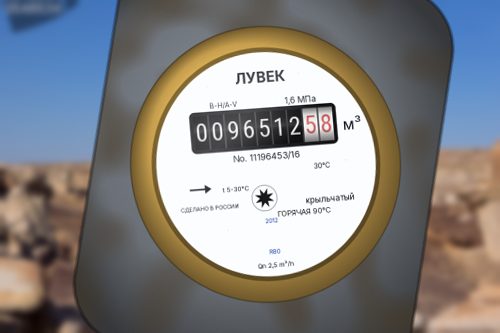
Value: 96512.58 m³
